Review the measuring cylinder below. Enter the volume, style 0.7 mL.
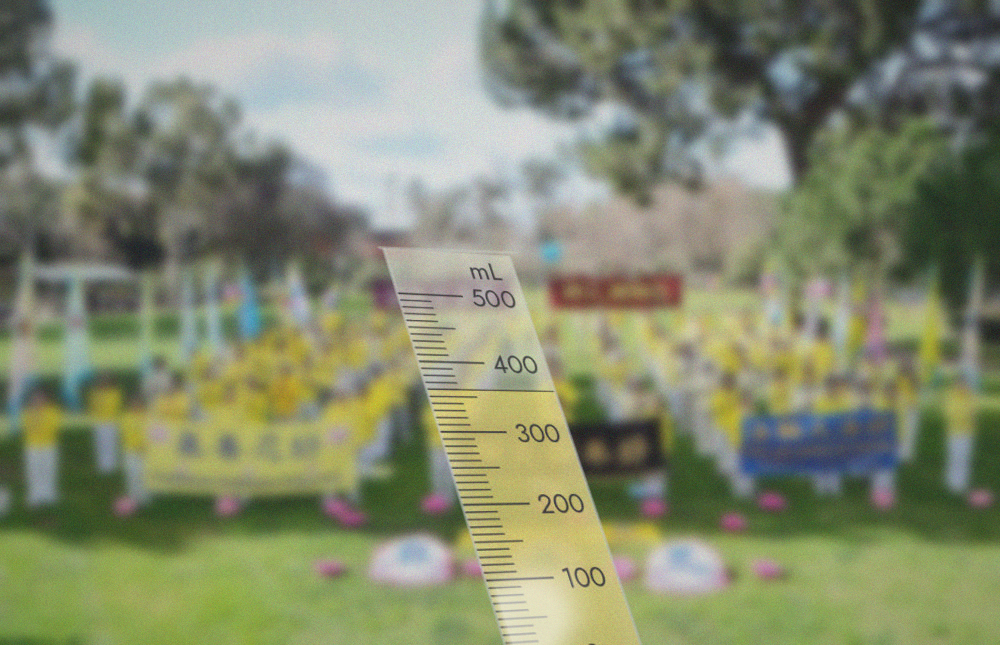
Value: 360 mL
